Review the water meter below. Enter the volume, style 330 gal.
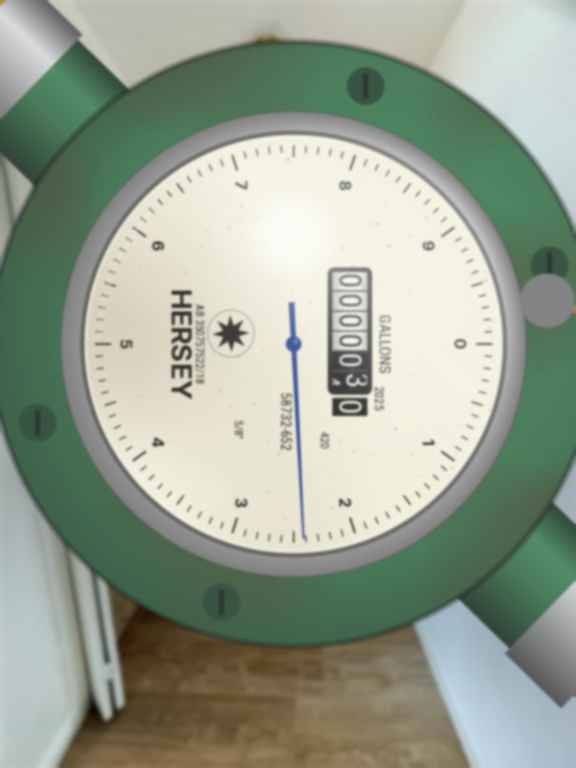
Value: 32.4 gal
